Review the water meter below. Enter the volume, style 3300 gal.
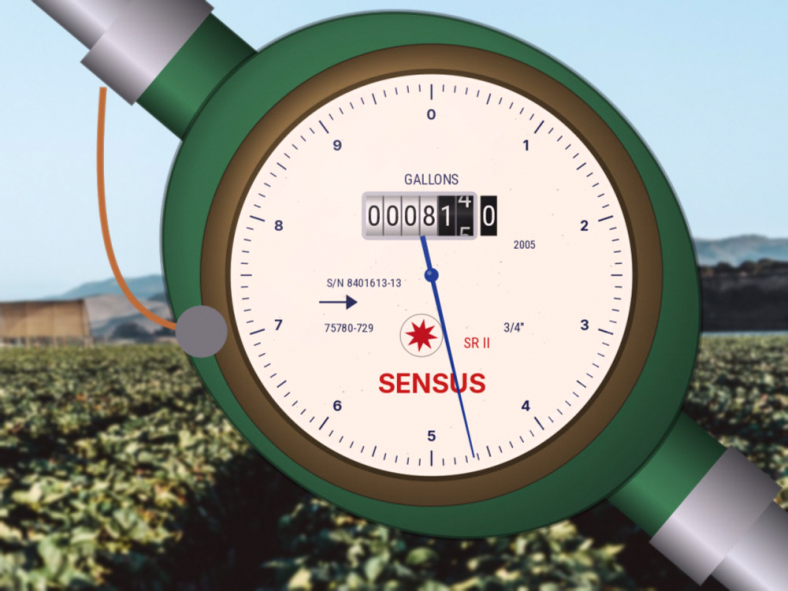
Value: 8144.6 gal
